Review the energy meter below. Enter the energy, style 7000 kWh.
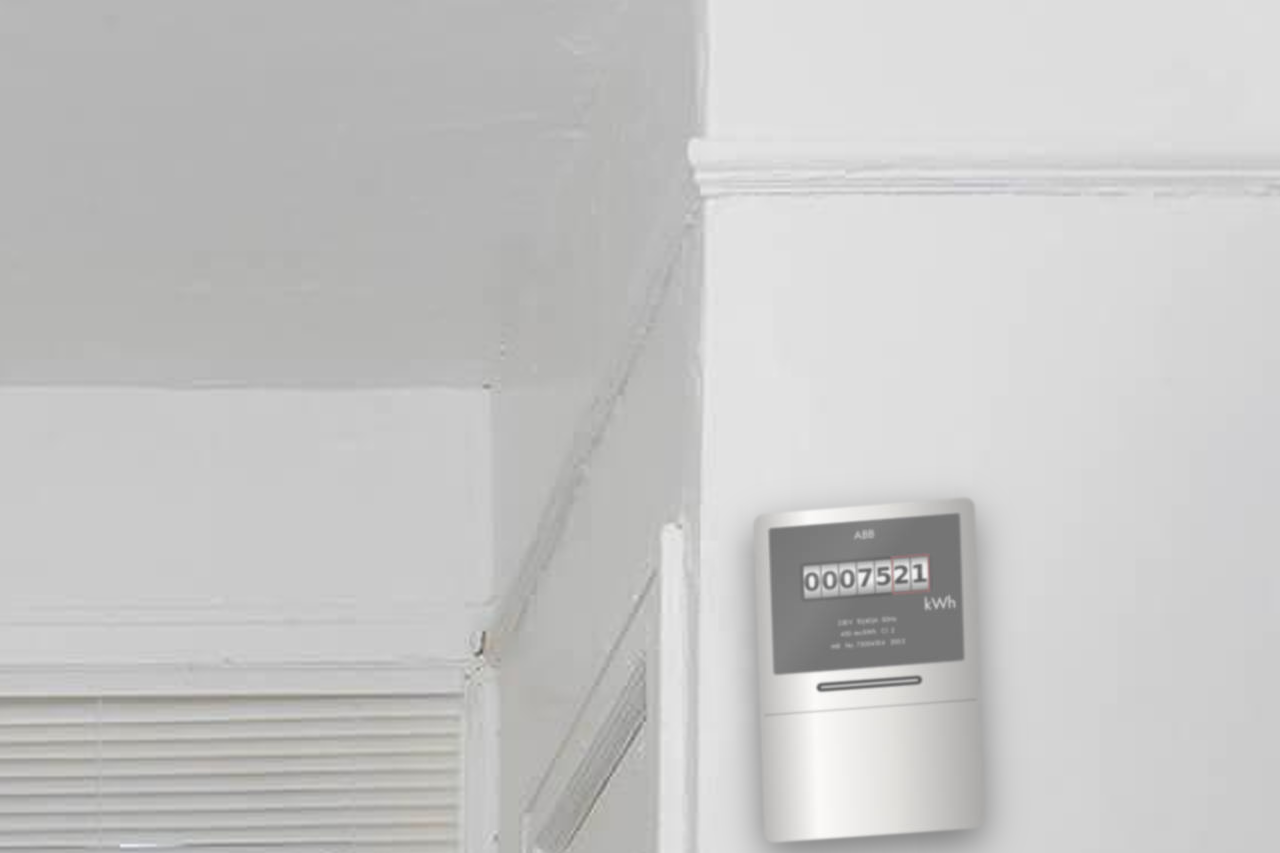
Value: 75.21 kWh
